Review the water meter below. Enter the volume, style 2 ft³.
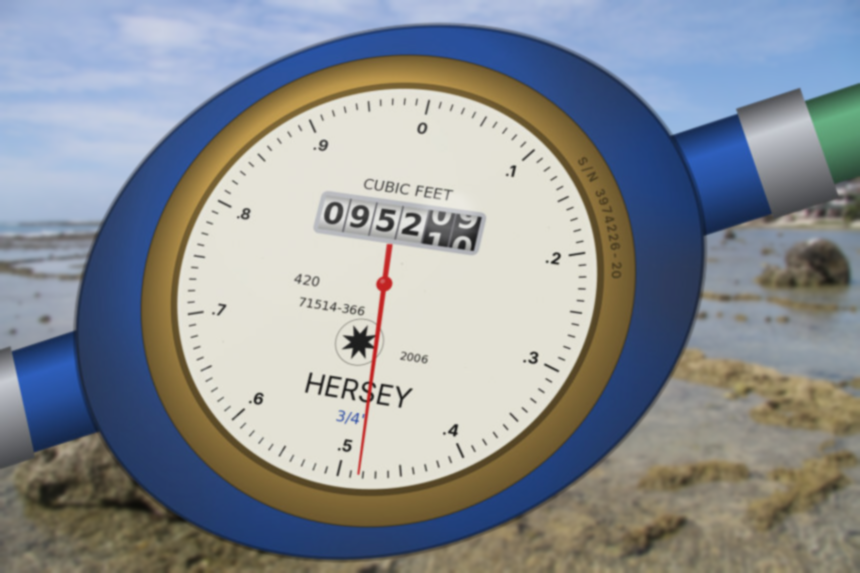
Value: 95209.48 ft³
